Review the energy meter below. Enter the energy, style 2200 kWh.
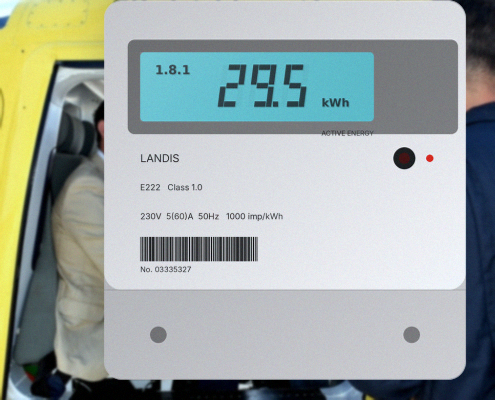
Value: 29.5 kWh
